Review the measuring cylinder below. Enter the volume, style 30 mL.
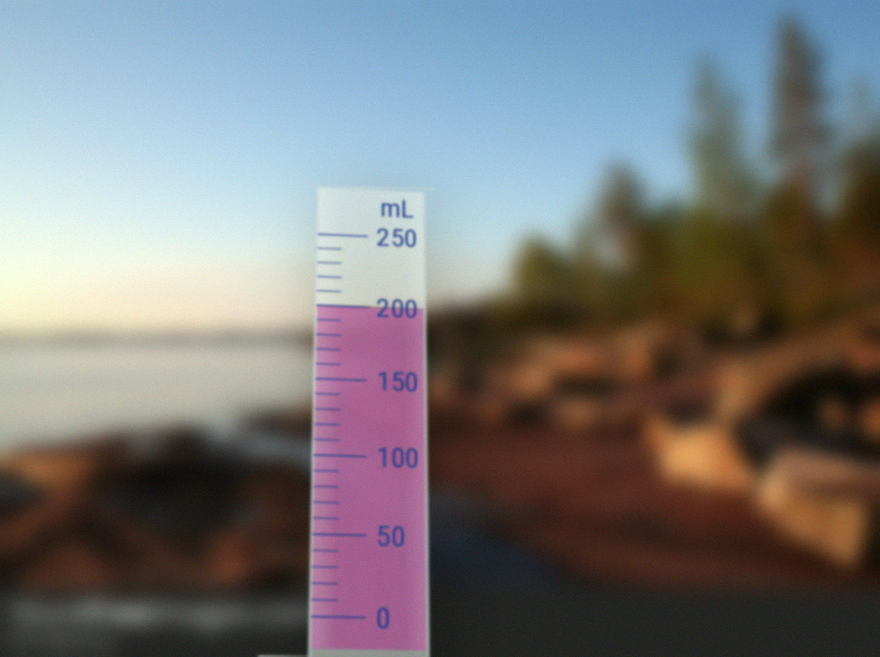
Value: 200 mL
